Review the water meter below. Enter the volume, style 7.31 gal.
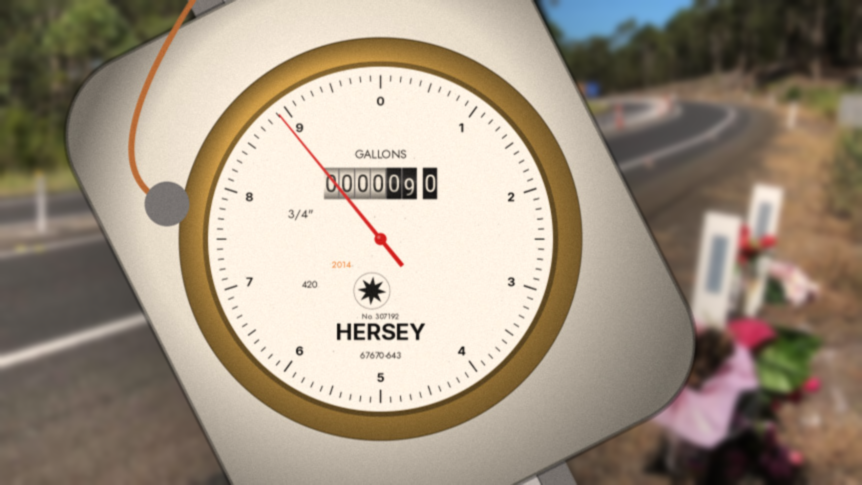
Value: 88.9 gal
